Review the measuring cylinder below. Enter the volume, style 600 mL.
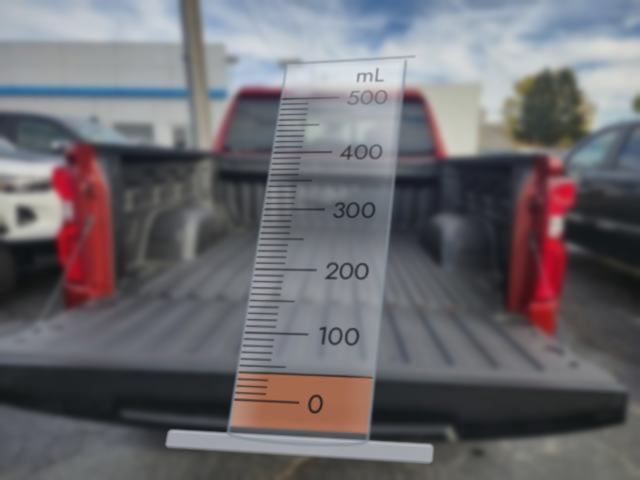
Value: 40 mL
